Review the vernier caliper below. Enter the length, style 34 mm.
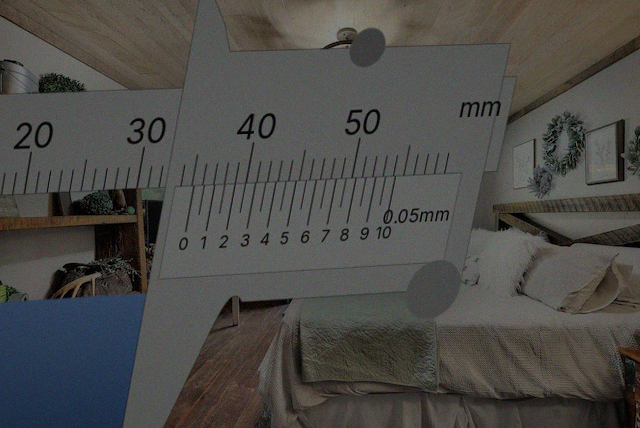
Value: 35.2 mm
